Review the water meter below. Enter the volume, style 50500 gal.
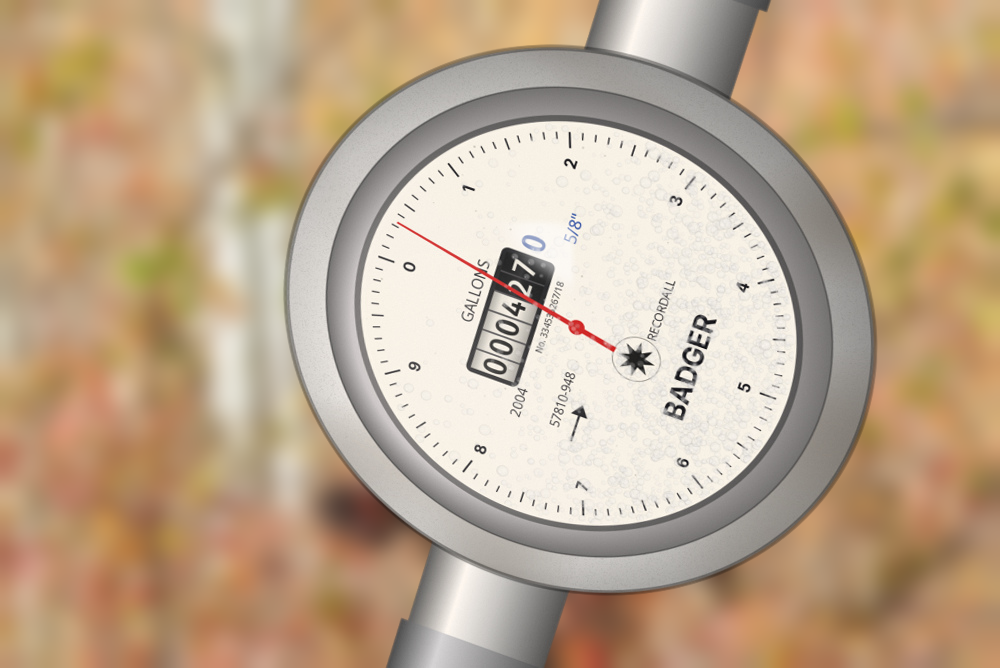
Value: 4270.3 gal
